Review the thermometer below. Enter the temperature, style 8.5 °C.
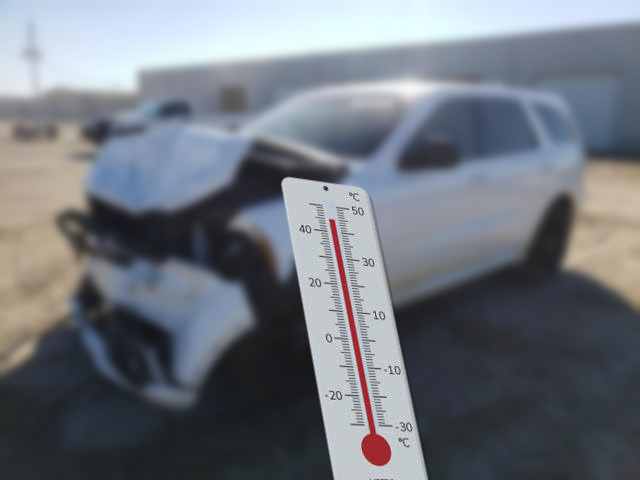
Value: 45 °C
